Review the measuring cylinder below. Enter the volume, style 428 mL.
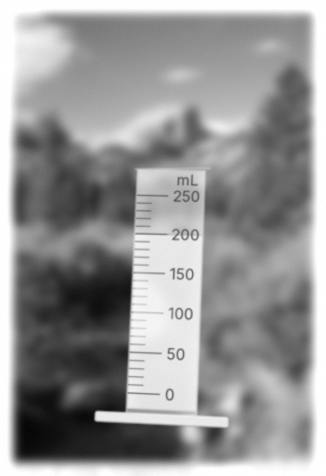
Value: 200 mL
